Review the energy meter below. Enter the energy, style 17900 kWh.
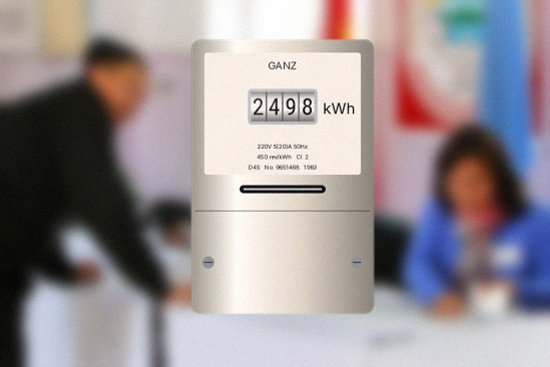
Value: 2498 kWh
